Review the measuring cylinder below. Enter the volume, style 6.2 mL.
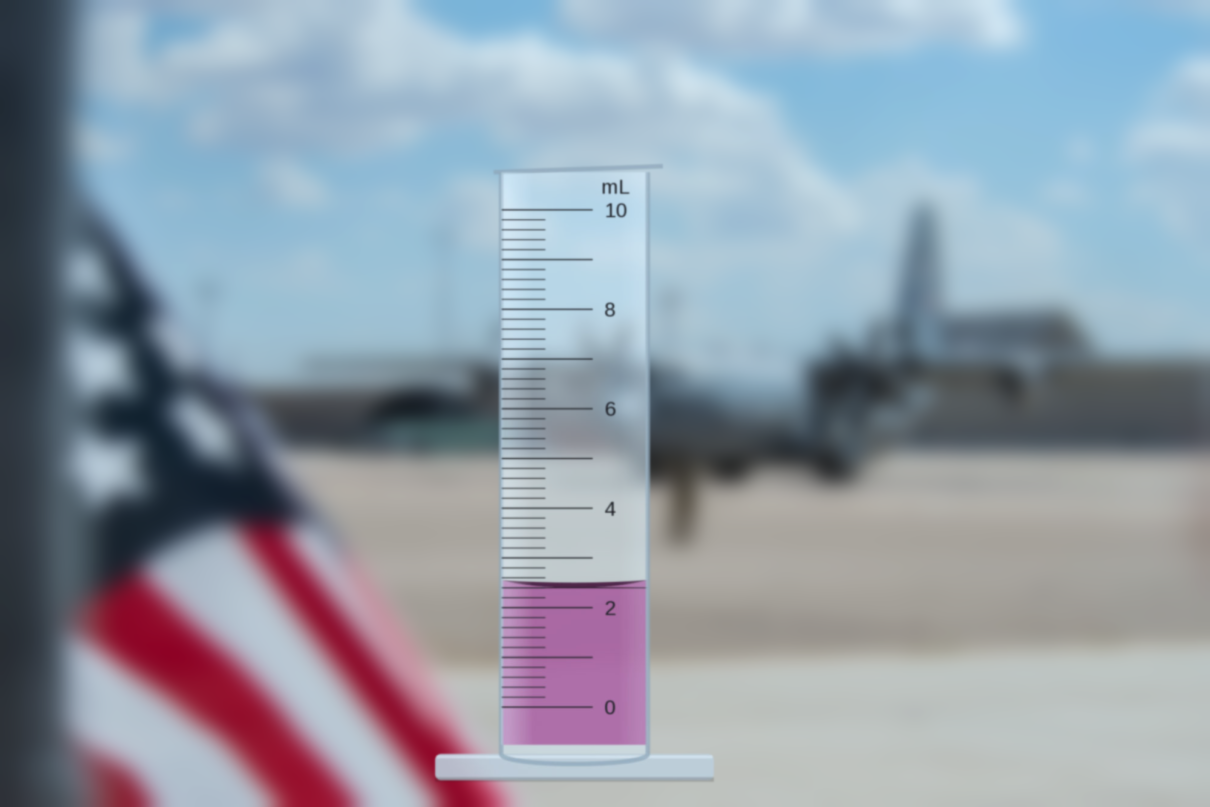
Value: 2.4 mL
